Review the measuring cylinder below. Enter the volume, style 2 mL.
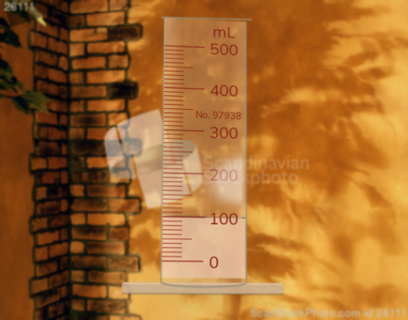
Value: 100 mL
